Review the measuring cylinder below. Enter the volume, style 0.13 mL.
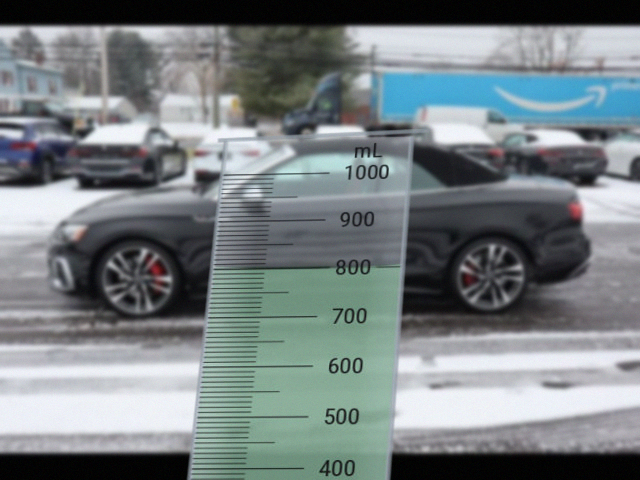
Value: 800 mL
